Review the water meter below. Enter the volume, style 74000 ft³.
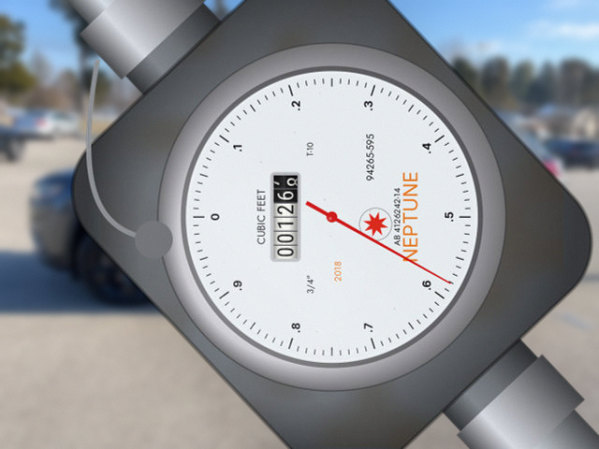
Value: 1267.58 ft³
